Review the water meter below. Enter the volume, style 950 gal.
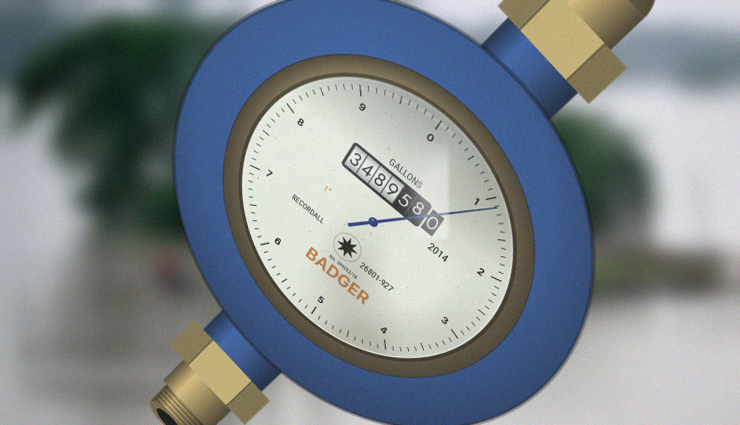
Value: 3489581.1 gal
